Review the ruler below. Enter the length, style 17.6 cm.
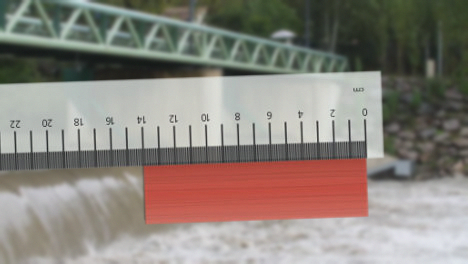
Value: 14 cm
